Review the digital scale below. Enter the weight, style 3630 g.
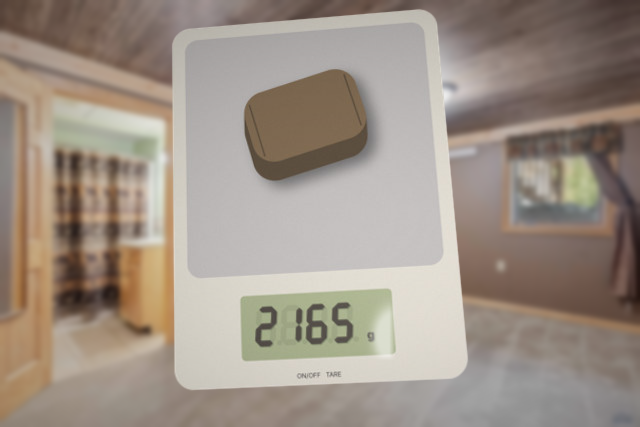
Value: 2165 g
